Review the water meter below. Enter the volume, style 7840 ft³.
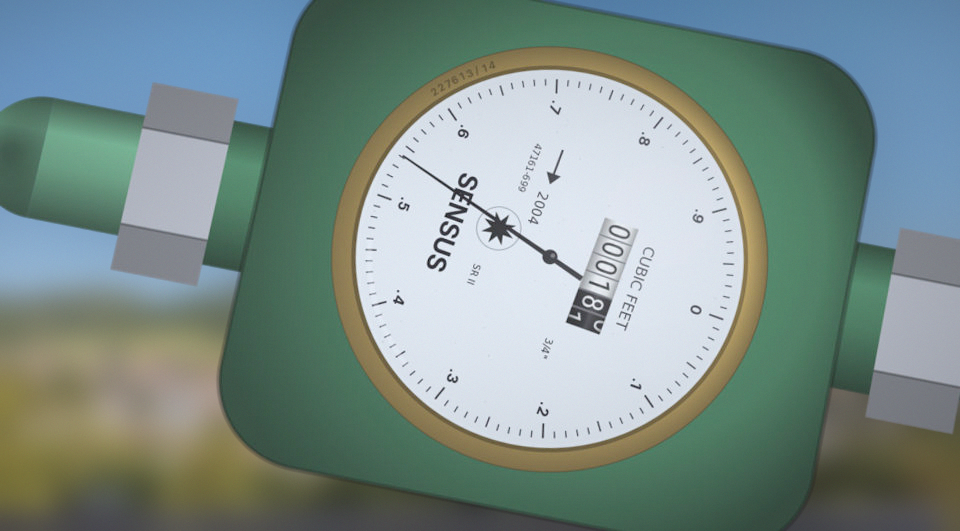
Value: 180.54 ft³
